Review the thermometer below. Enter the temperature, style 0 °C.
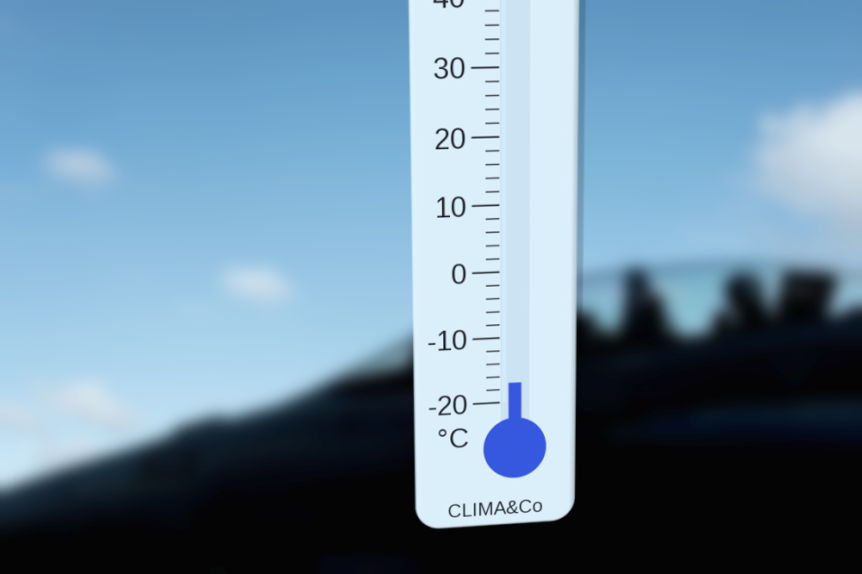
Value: -17 °C
